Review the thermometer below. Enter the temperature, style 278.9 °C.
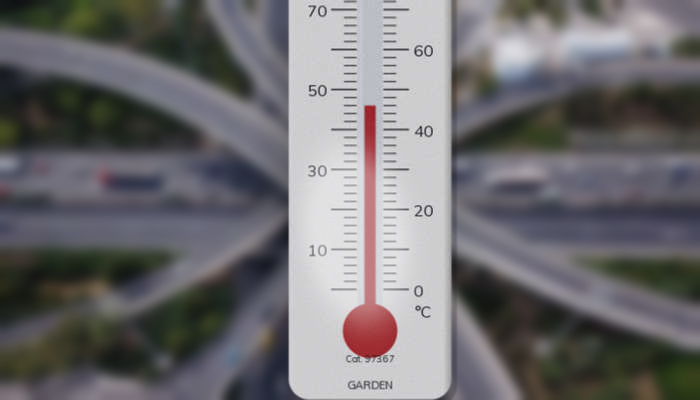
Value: 46 °C
